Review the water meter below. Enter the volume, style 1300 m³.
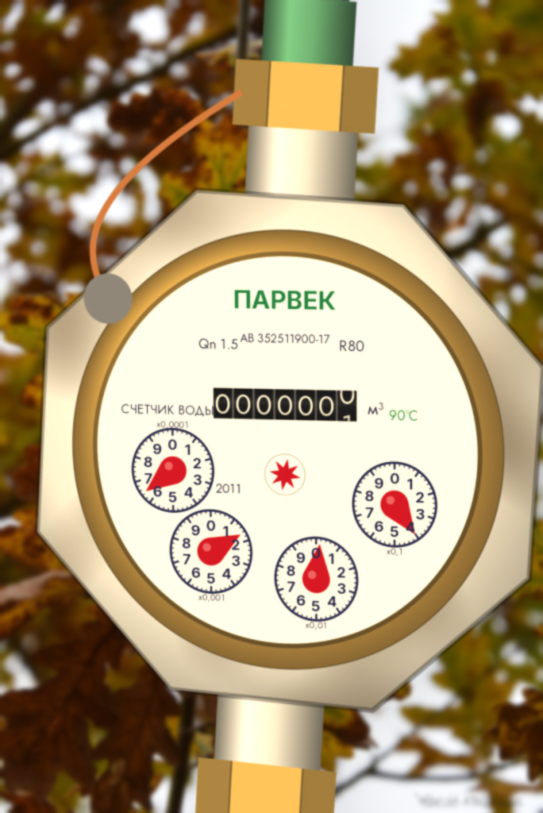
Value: 0.4016 m³
